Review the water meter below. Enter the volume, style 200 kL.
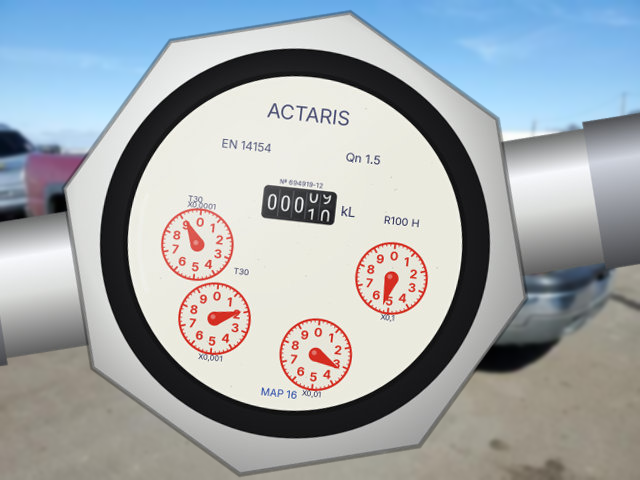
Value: 9.5319 kL
